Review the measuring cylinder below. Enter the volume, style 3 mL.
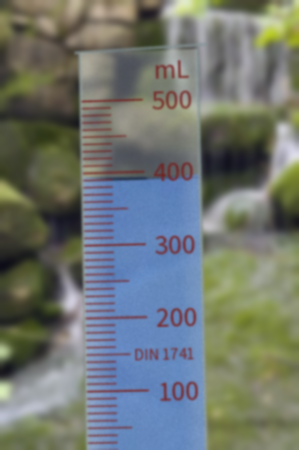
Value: 390 mL
